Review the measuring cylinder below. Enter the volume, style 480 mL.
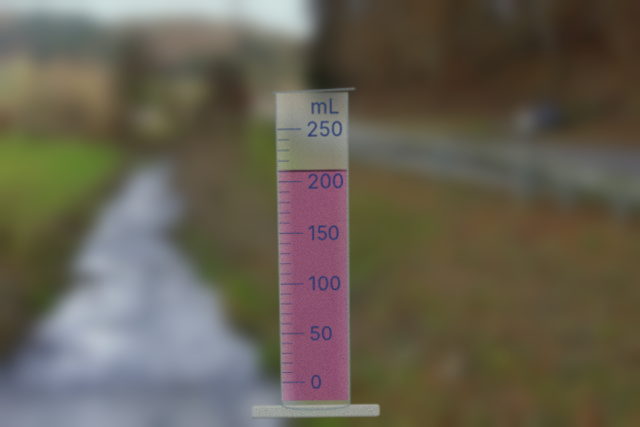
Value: 210 mL
